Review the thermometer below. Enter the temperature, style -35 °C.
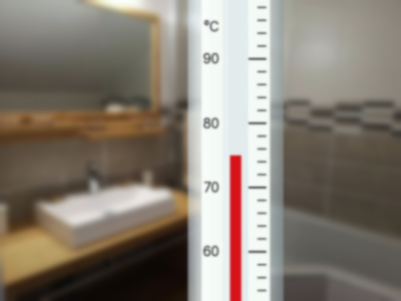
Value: 75 °C
